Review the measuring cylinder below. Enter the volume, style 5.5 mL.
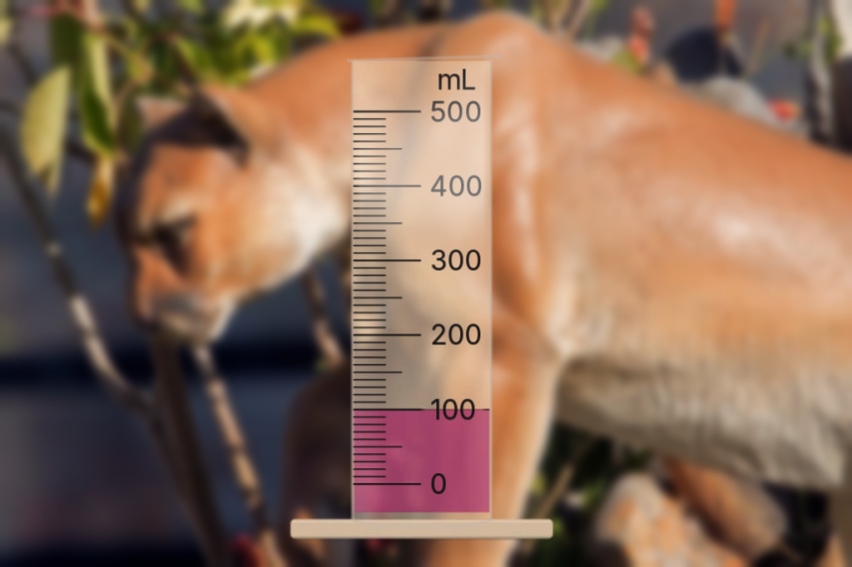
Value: 100 mL
